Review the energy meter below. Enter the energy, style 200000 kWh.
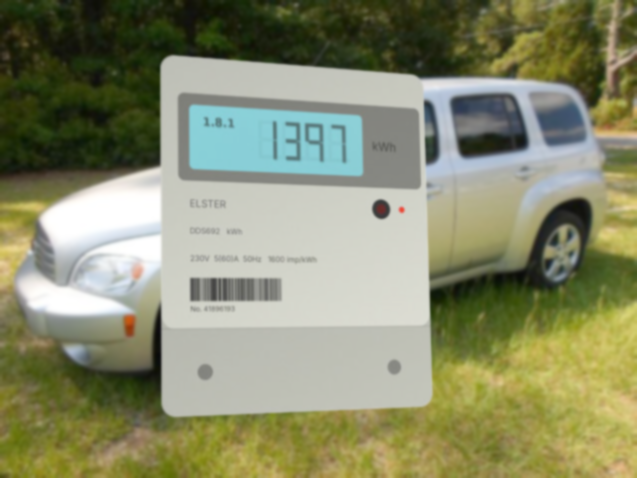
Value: 1397 kWh
